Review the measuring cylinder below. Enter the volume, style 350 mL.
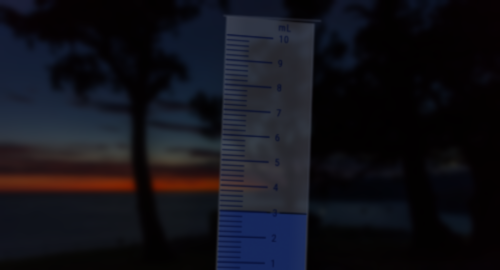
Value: 3 mL
